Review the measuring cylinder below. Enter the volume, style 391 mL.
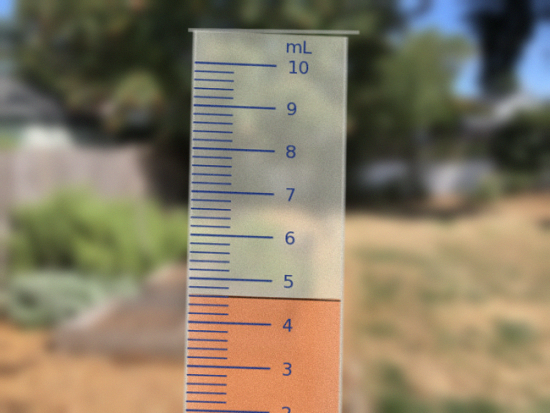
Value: 4.6 mL
